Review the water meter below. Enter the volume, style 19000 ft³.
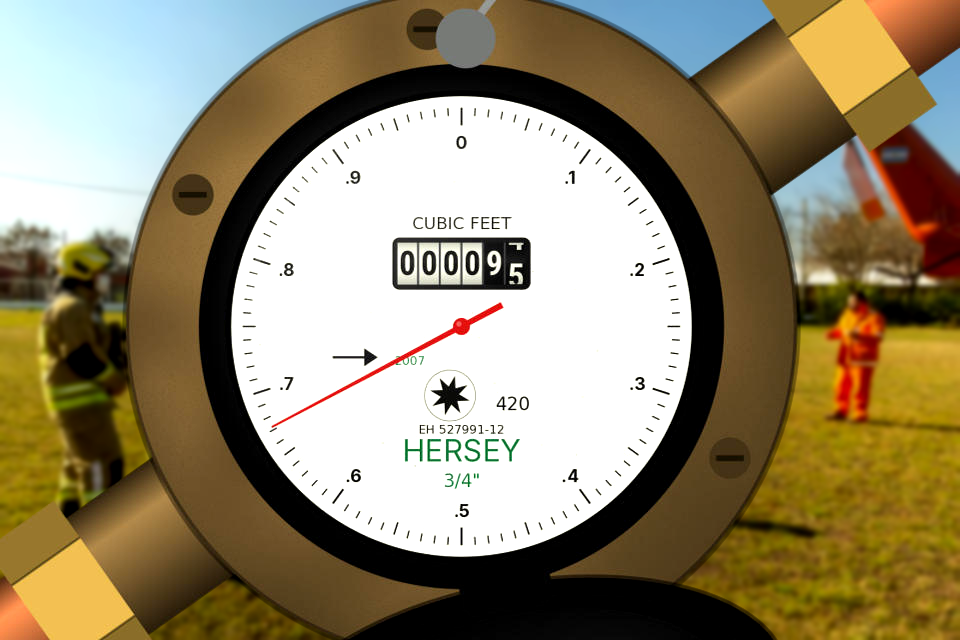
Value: 94.67 ft³
